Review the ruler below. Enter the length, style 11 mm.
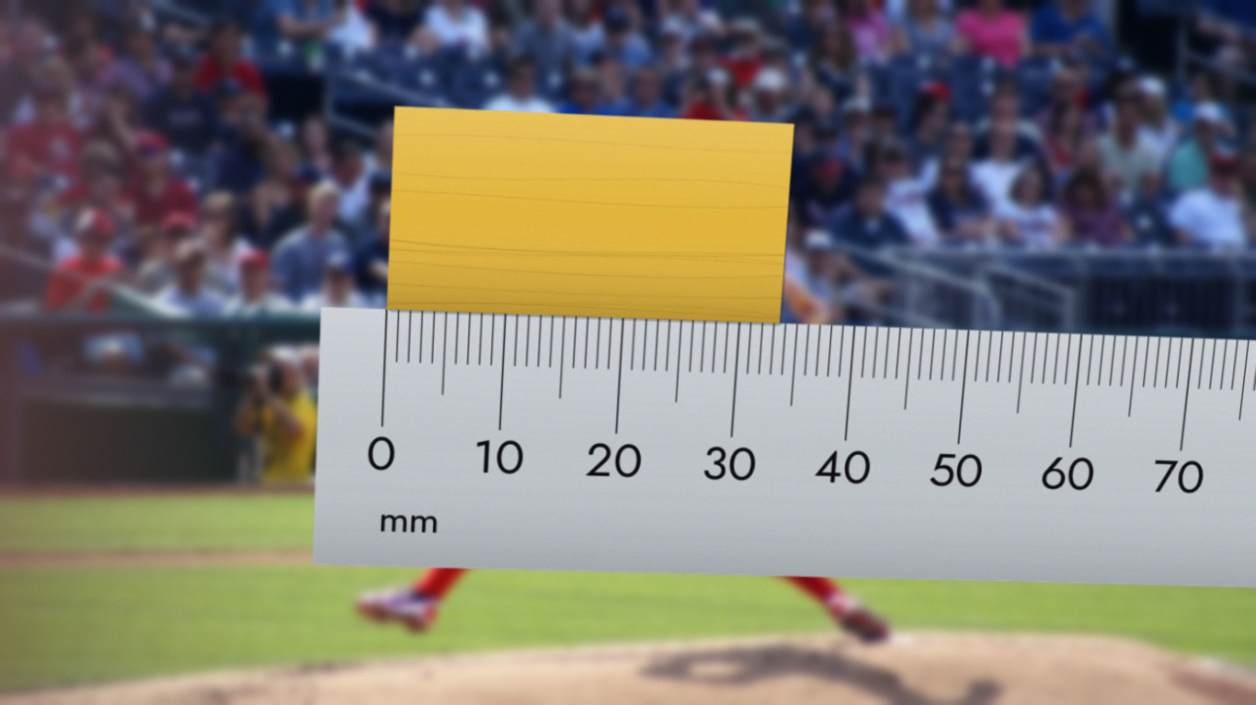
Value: 33.5 mm
